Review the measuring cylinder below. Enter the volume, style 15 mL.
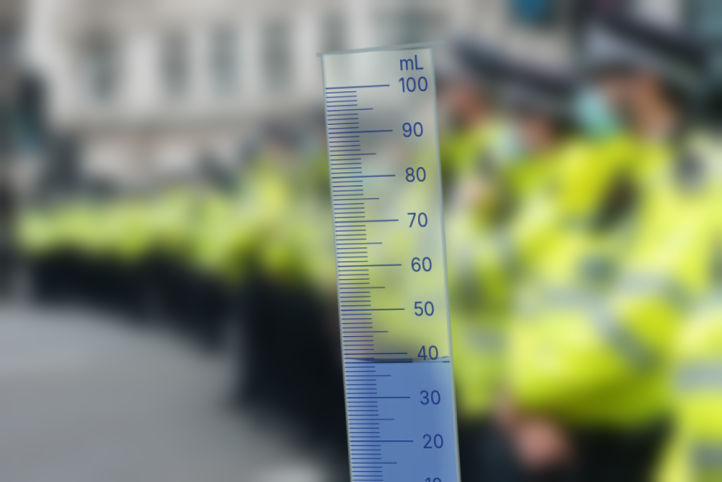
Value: 38 mL
